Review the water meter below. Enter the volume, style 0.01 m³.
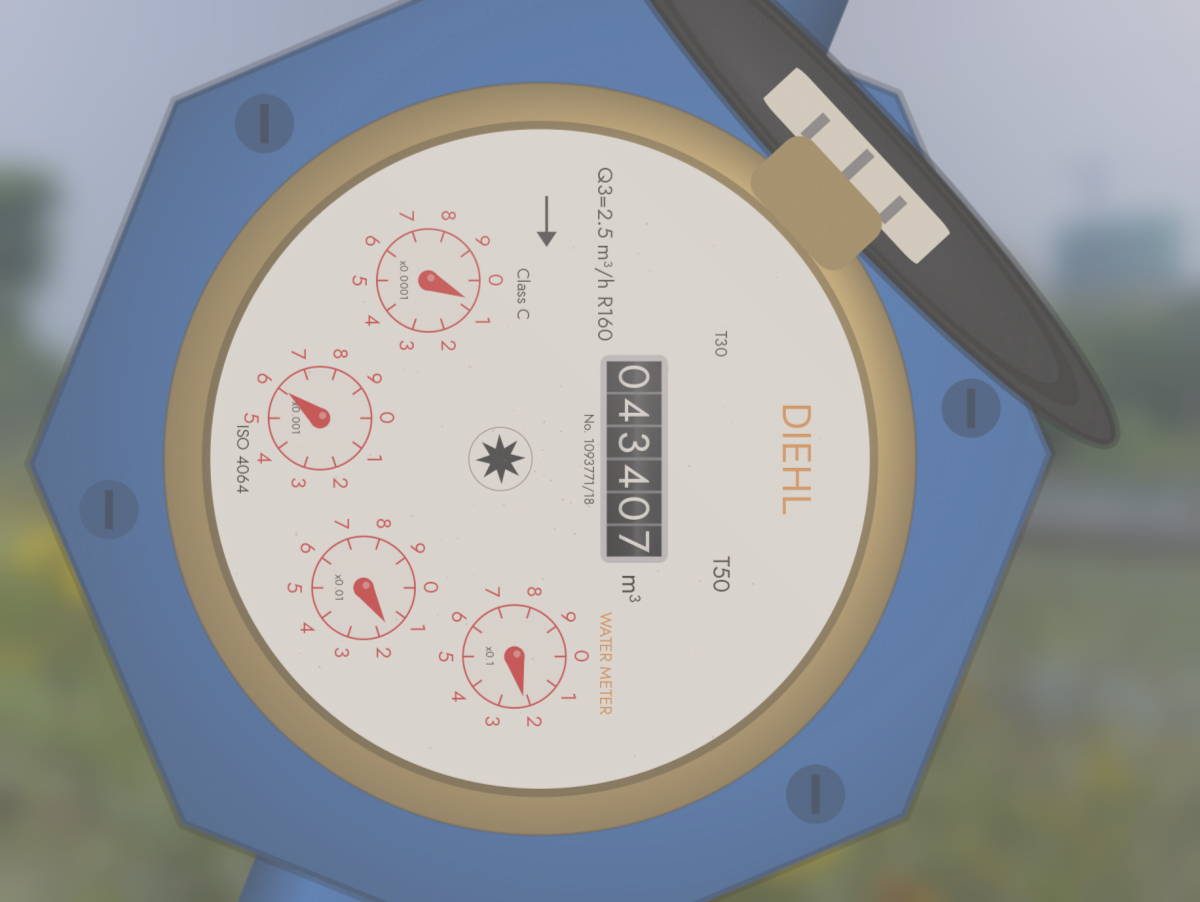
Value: 43407.2160 m³
